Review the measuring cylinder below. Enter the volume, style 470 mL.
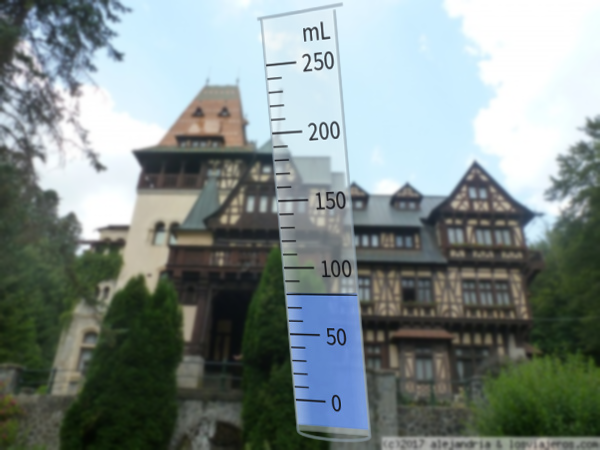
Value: 80 mL
